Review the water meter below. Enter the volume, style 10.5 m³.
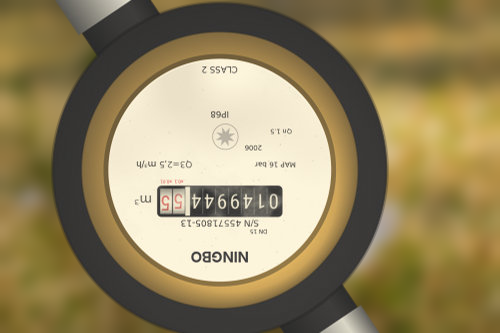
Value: 149944.55 m³
